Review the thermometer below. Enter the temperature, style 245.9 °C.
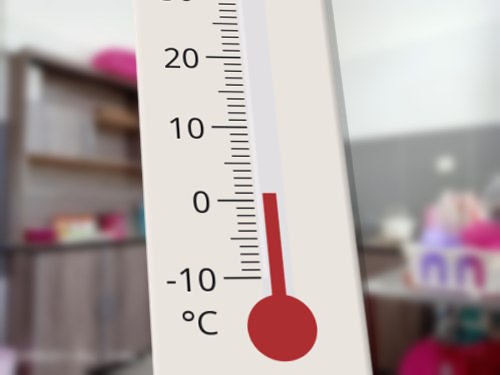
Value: 1 °C
